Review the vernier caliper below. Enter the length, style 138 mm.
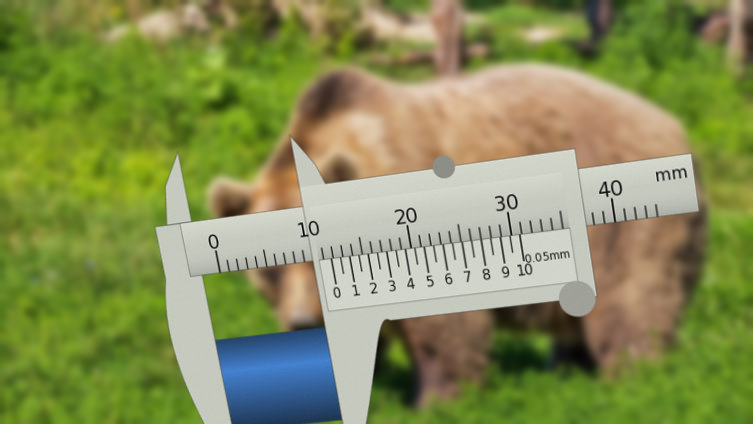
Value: 11.8 mm
